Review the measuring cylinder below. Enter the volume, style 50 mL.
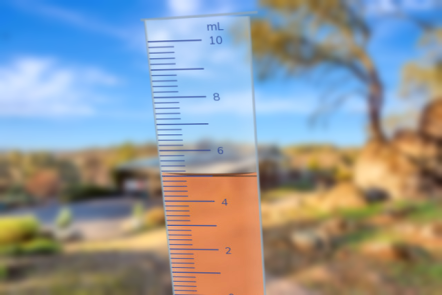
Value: 5 mL
